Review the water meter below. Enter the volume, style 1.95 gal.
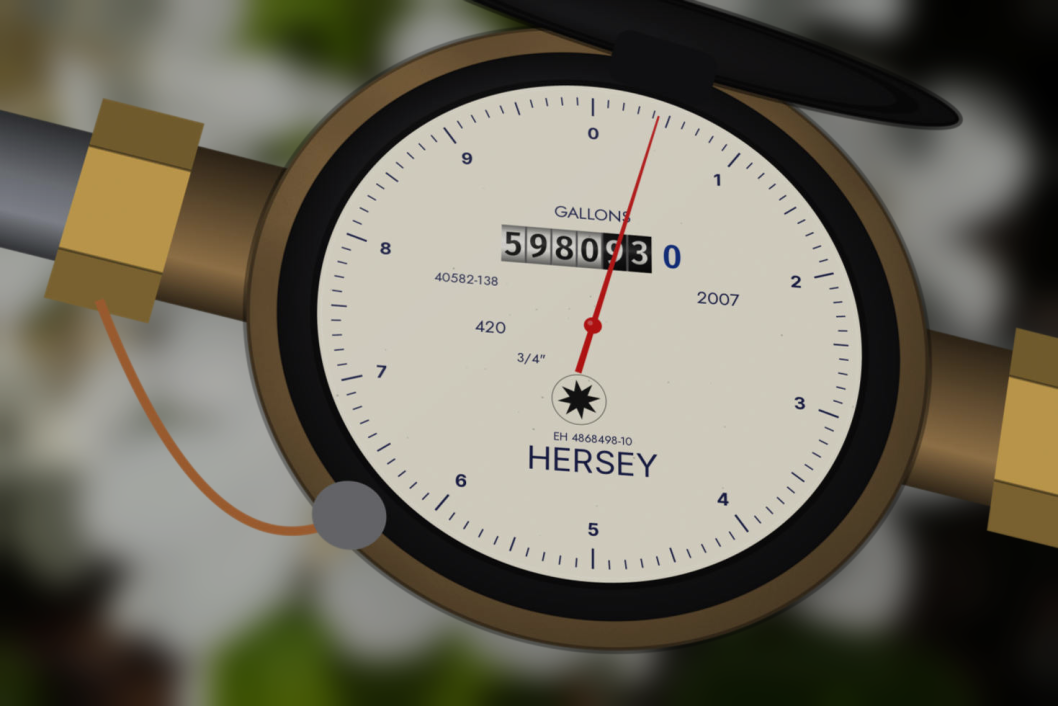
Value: 5980930.4 gal
